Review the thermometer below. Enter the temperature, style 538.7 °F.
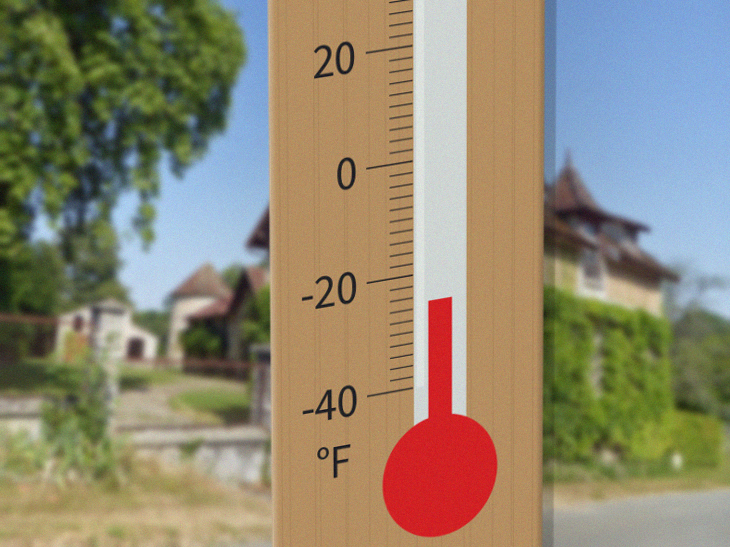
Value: -25 °F
